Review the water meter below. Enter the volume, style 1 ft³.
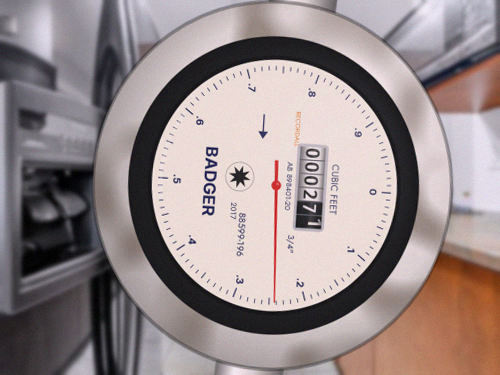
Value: 271.24 ft³
